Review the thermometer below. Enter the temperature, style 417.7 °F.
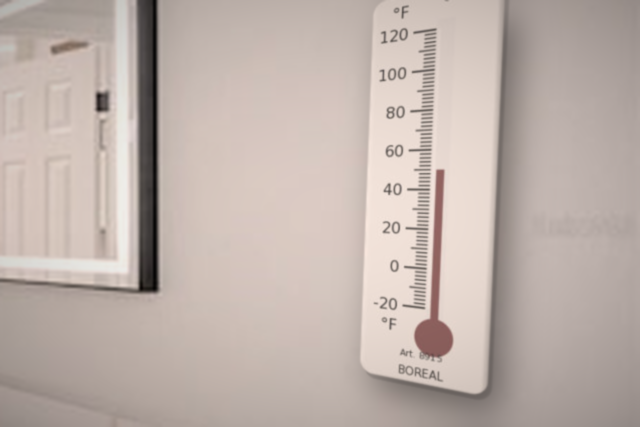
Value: 50 °F
